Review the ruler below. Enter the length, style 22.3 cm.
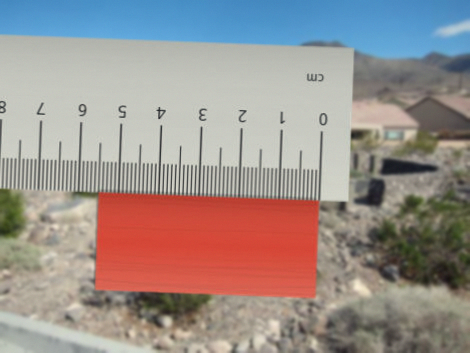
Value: 5.5 cm
